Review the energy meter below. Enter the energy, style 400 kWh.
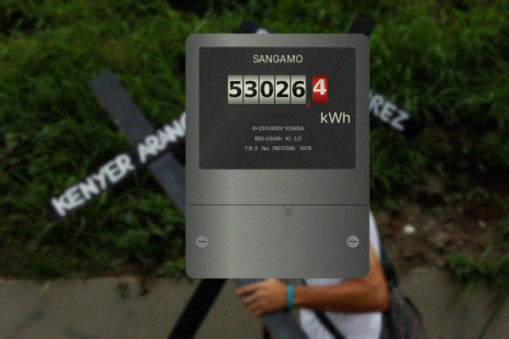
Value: 53026.4 kWh
